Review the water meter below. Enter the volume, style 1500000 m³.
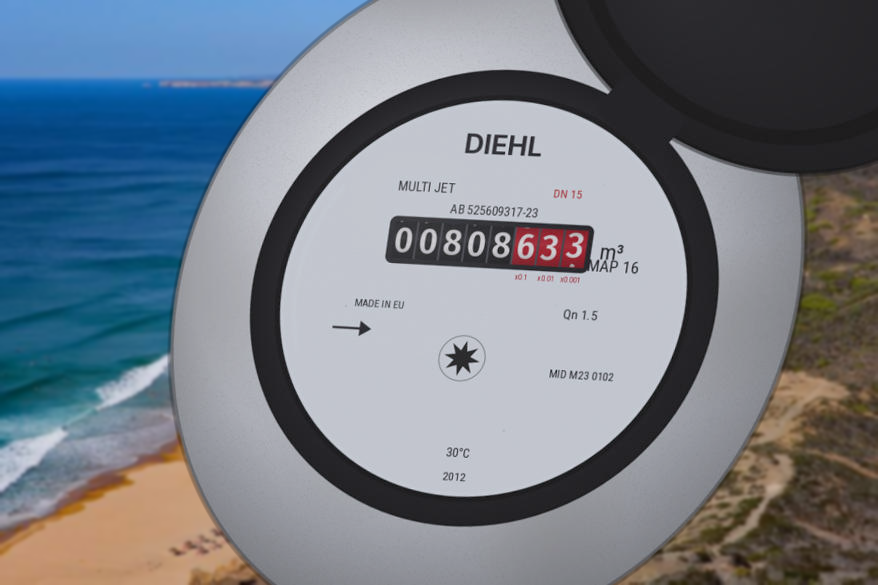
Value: 808.633 m³
